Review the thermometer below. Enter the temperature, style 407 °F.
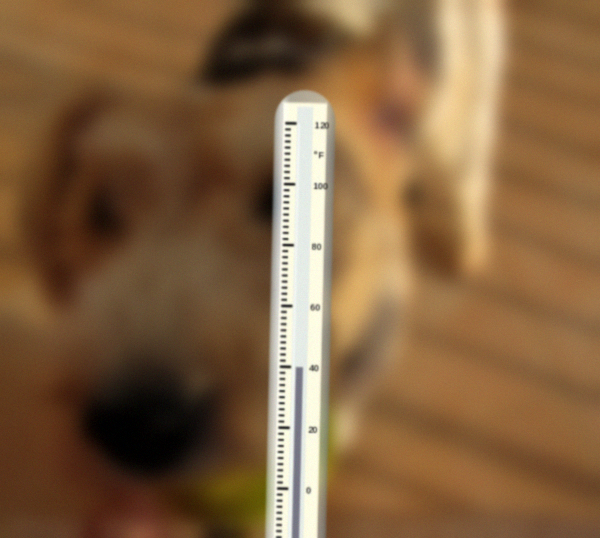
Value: 40 °F
